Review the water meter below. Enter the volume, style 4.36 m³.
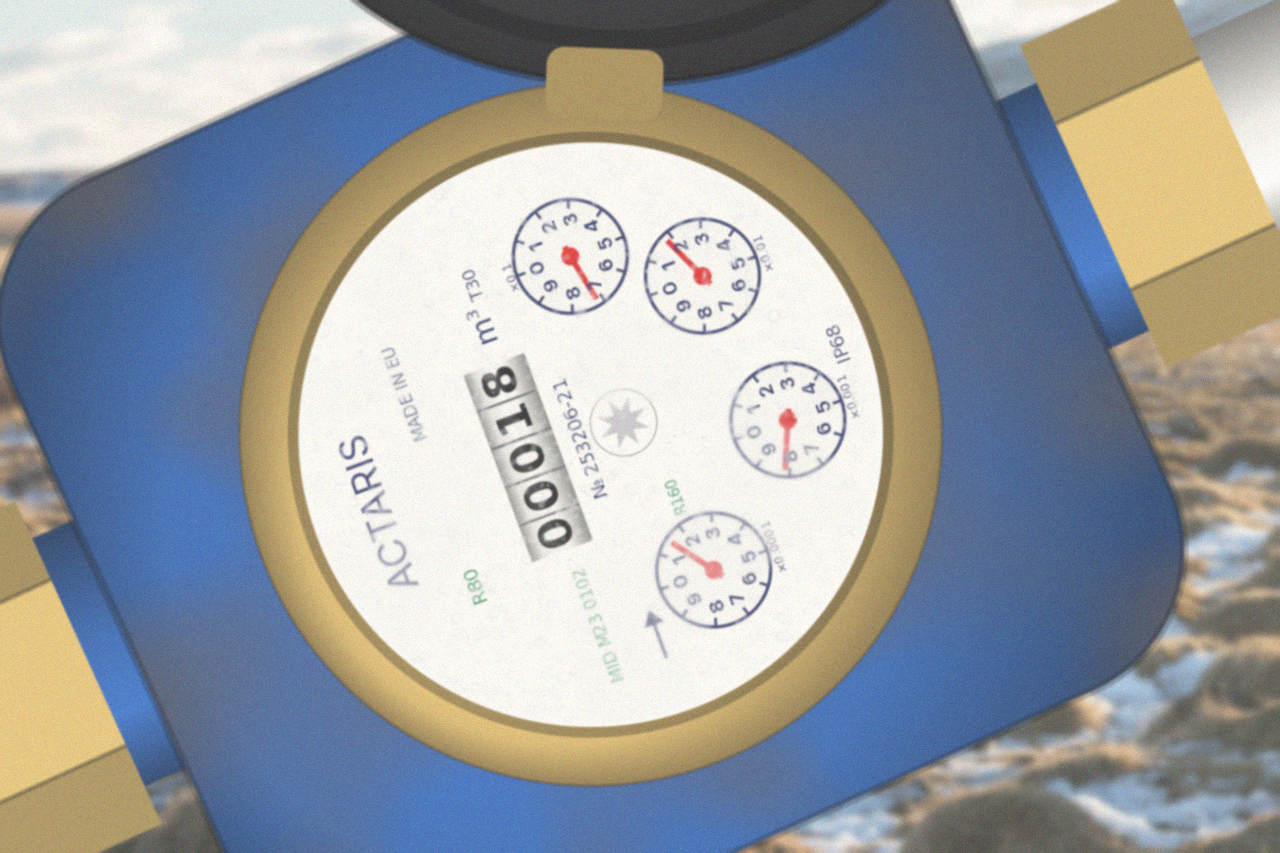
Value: 18.7181 m³
